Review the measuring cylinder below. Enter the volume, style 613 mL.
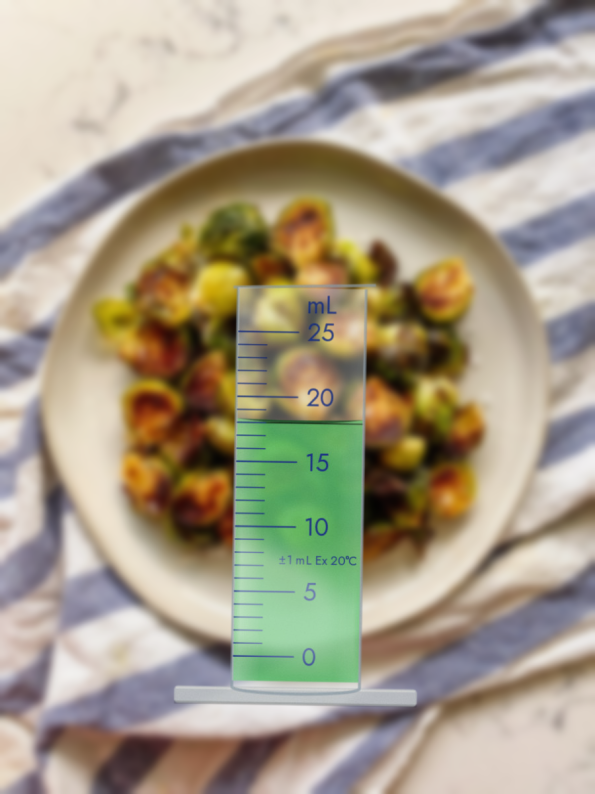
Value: 18 mL
